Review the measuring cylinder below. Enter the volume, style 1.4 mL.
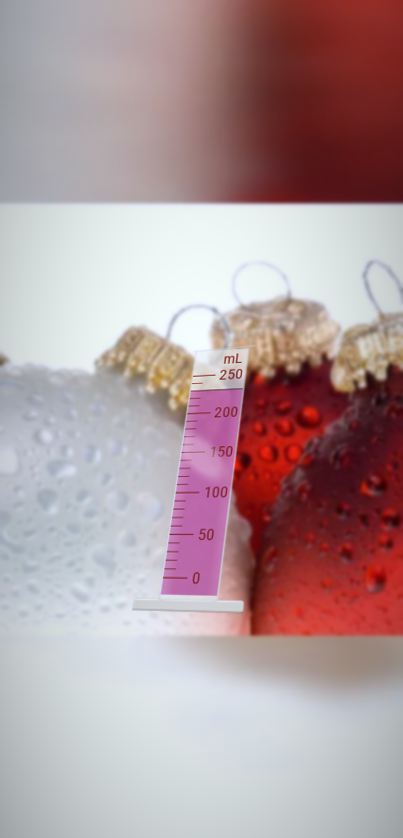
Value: 230 mL
